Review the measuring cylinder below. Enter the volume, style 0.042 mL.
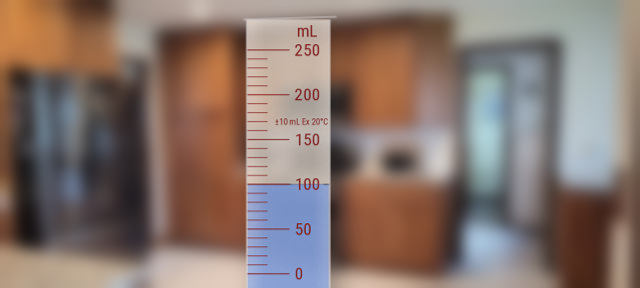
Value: 100 mL
